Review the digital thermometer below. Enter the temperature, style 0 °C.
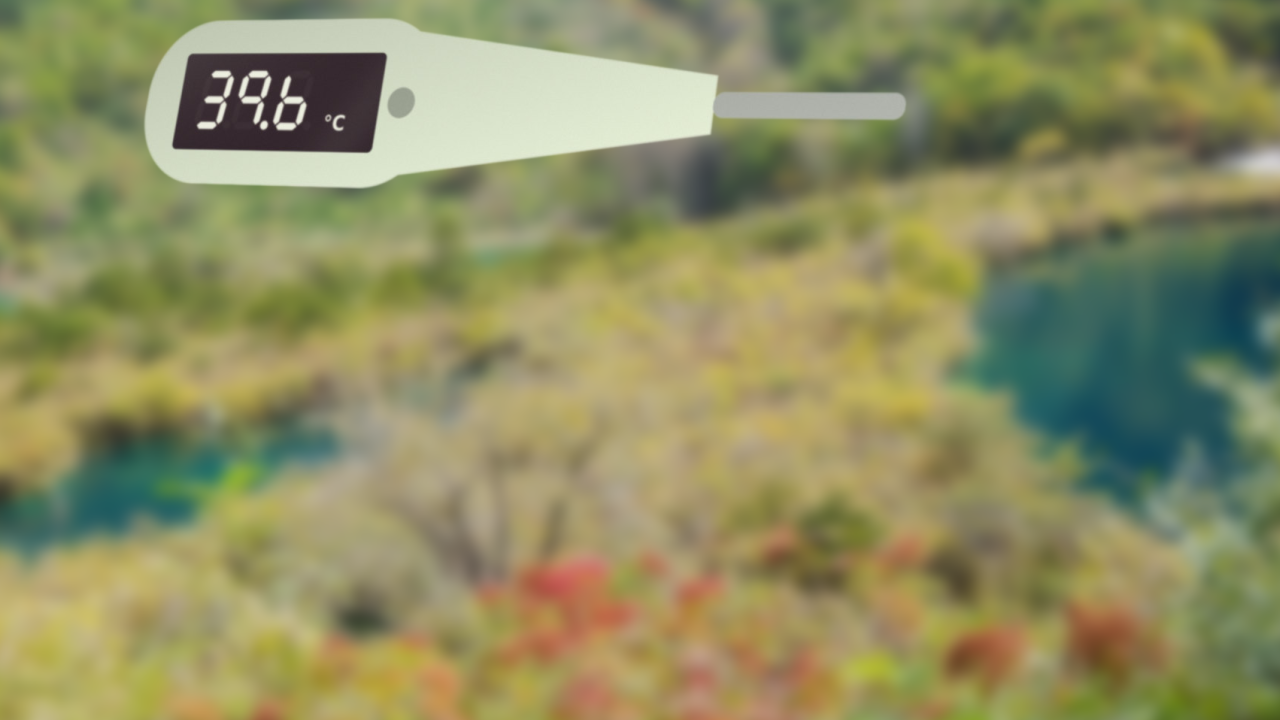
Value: 39.6 °C
